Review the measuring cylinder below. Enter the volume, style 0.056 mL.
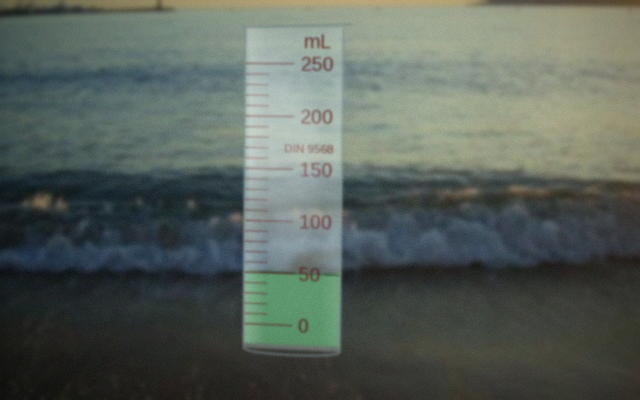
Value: 50 mL
